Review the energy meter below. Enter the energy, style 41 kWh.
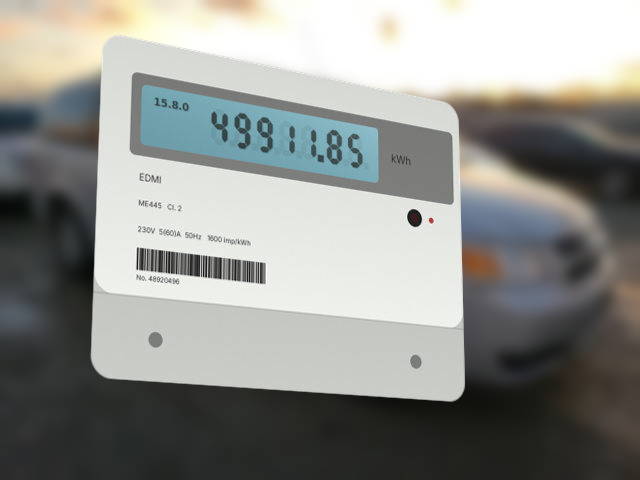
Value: 49911.85 kWh
